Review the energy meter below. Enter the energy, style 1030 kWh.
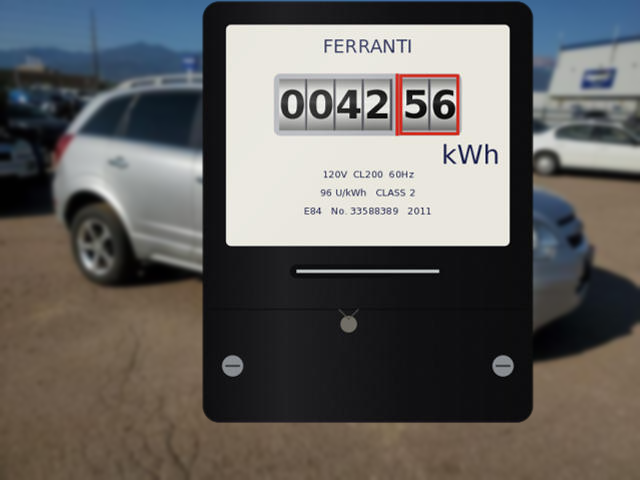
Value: 42.56 kWh
